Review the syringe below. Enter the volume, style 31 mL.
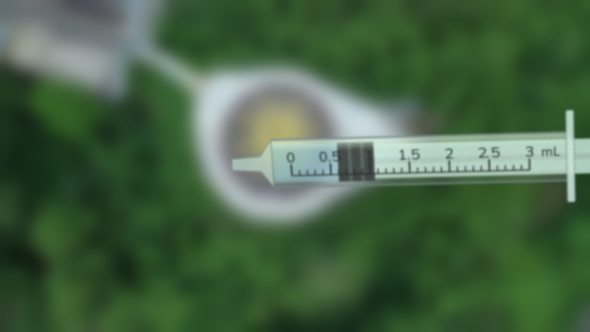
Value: 0.6 mL
